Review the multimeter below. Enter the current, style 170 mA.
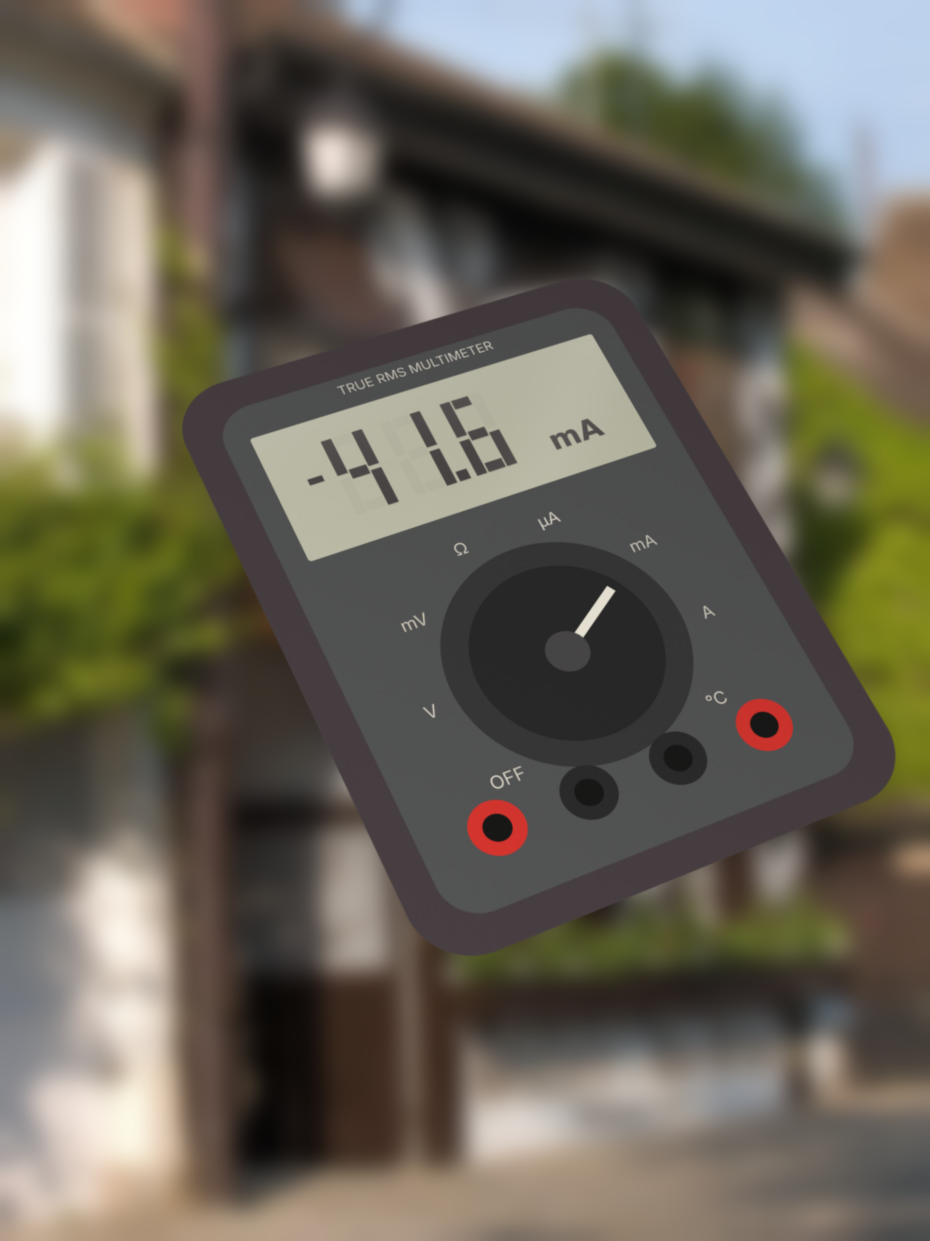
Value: -41.6 mA
